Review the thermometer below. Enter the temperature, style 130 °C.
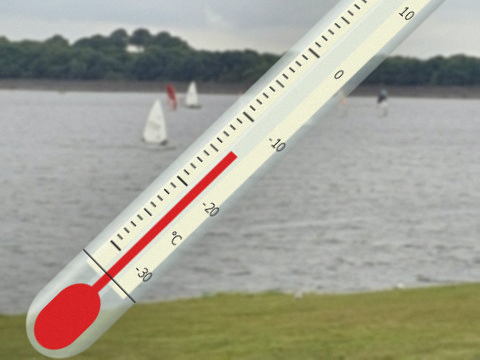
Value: -14 °C
